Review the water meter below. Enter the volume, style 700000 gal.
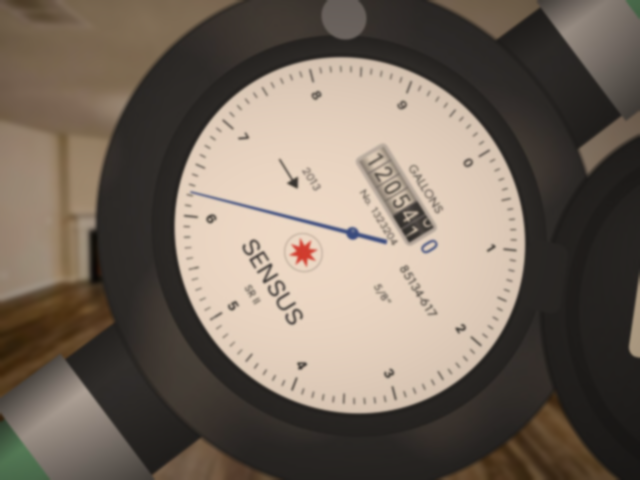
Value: 1205406.2 gal
